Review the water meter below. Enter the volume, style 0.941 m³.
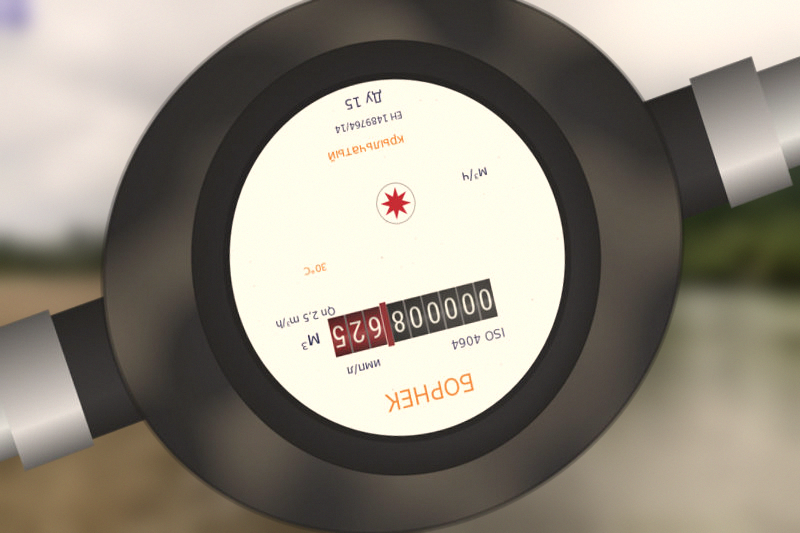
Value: 8.625 m³
